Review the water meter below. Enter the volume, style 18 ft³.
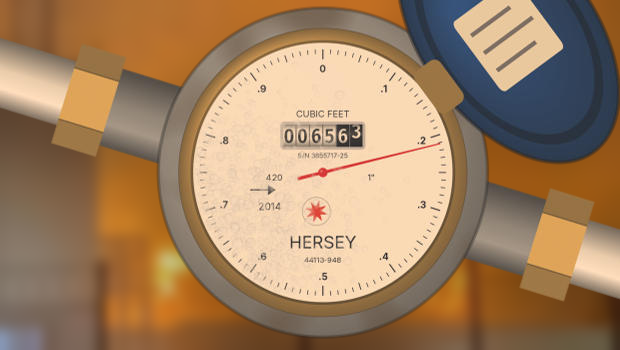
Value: 6563.21 ft³
